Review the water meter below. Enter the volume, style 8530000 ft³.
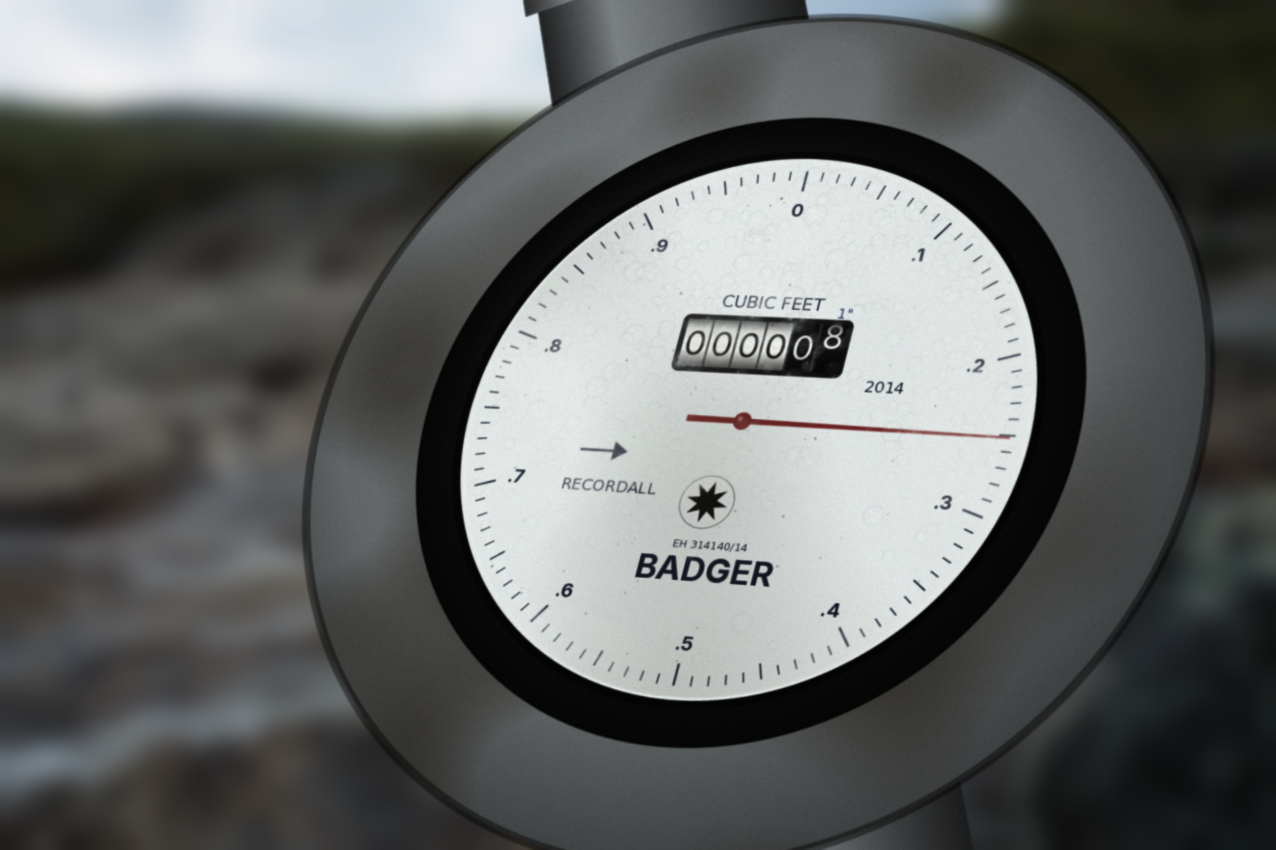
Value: 8.25 ft³
